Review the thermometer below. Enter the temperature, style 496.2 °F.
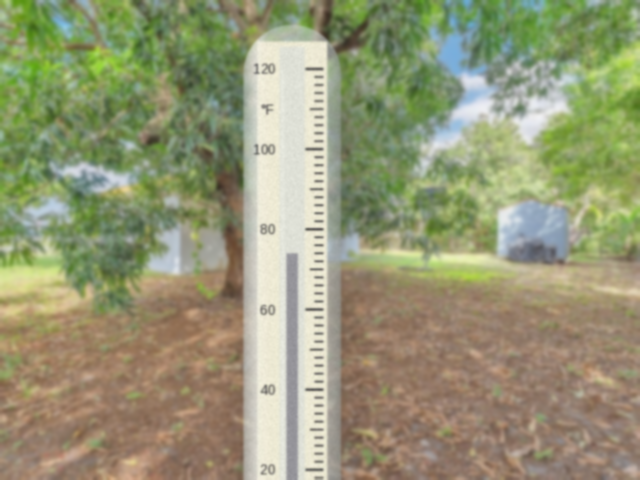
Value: 74 °F
